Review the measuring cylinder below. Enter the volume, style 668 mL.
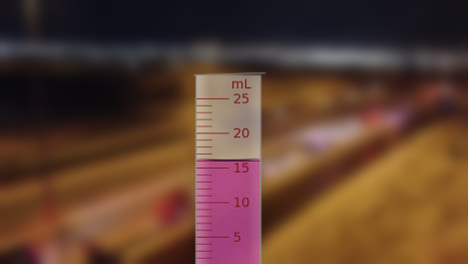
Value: 16 mL
